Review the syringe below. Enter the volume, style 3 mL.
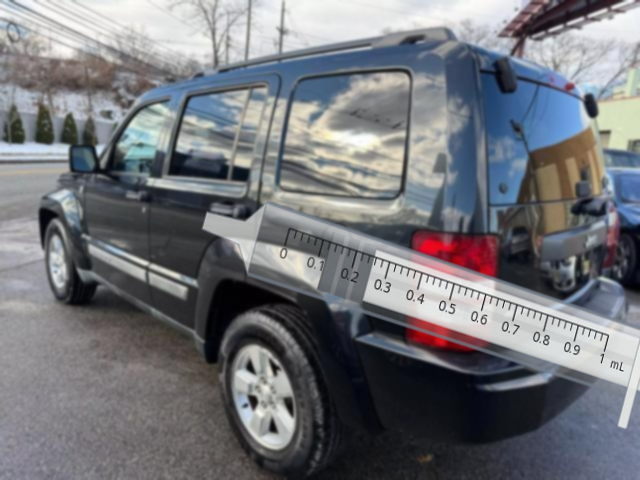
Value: 0.12 mL
